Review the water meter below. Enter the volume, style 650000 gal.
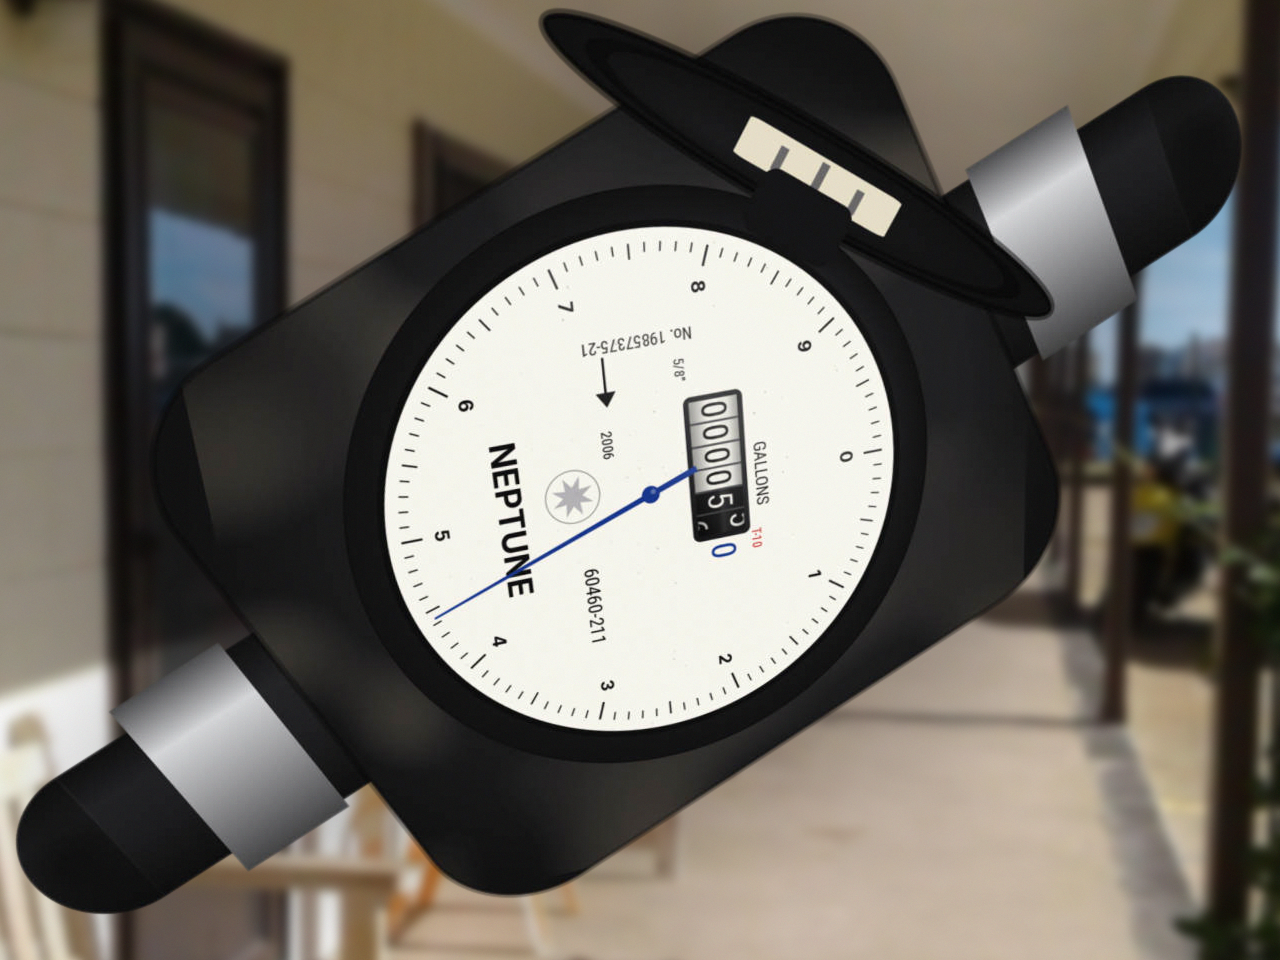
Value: 554.4 gal
